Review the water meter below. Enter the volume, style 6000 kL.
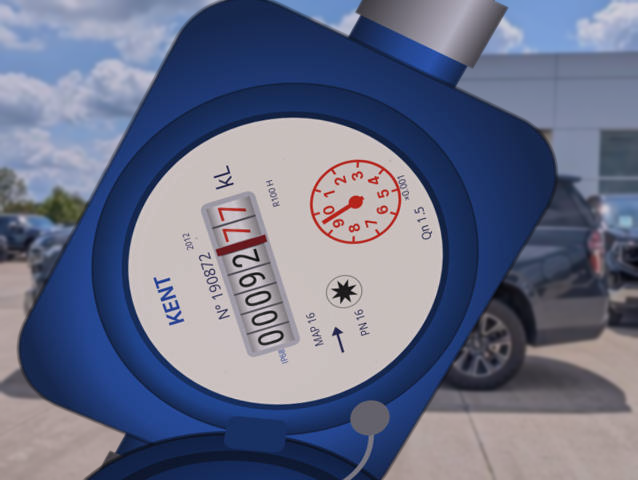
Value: 92.769 kL
